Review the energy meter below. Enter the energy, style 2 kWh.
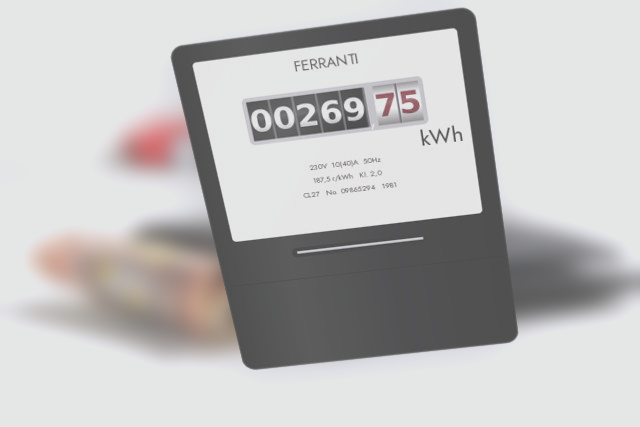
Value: 269.75 kWh
